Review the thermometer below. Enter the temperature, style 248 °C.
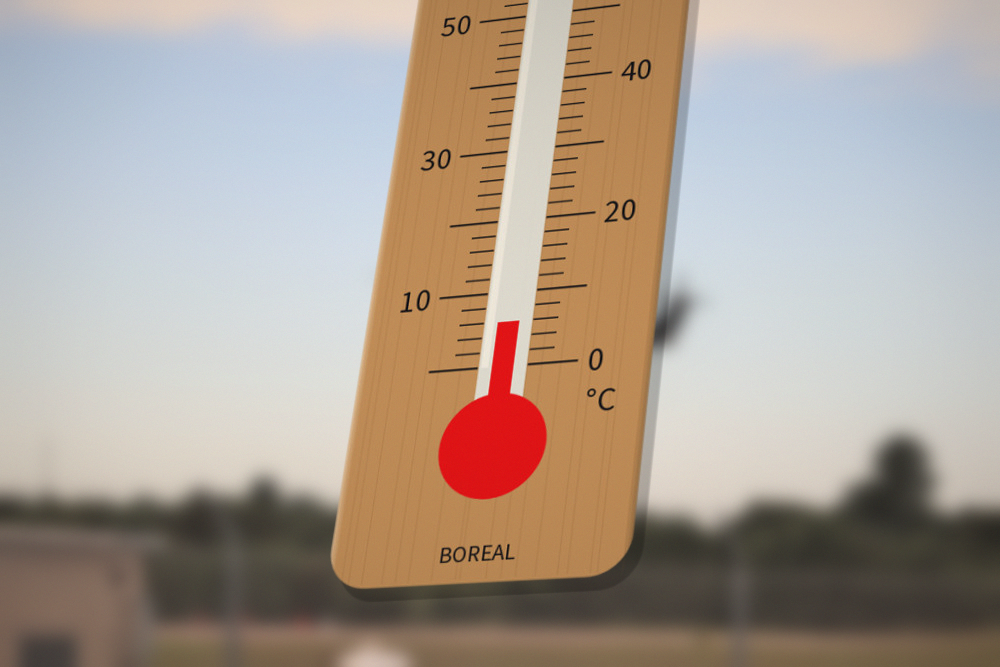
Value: 6 °C
